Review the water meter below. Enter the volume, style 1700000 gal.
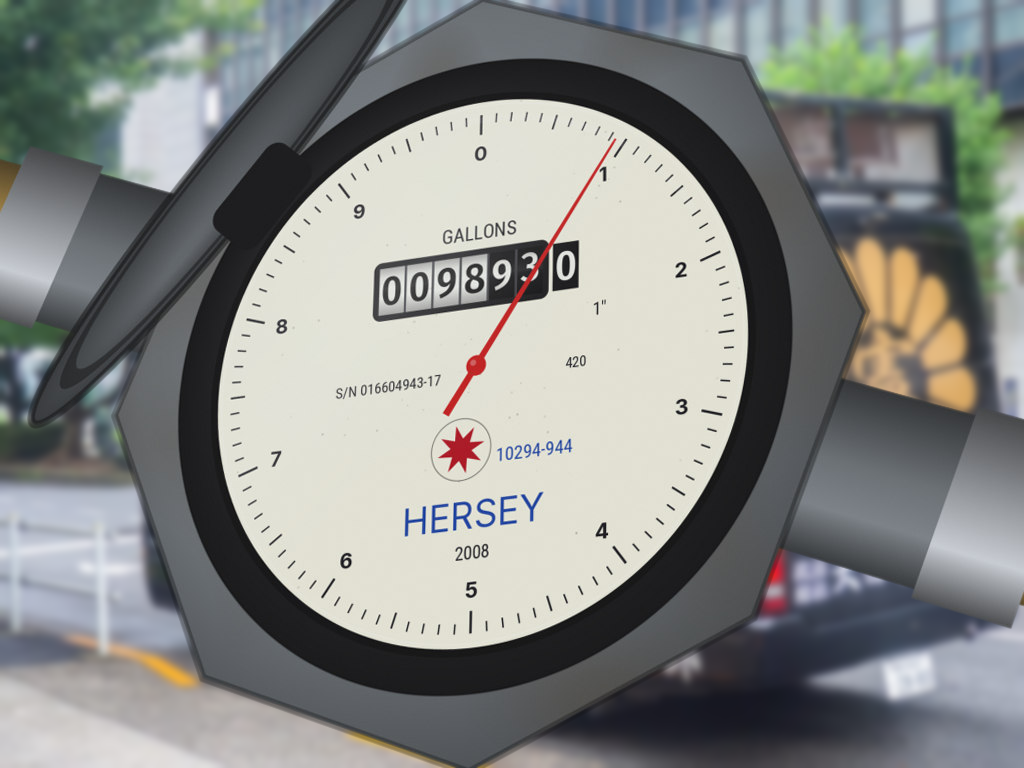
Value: 98930.9 gal
